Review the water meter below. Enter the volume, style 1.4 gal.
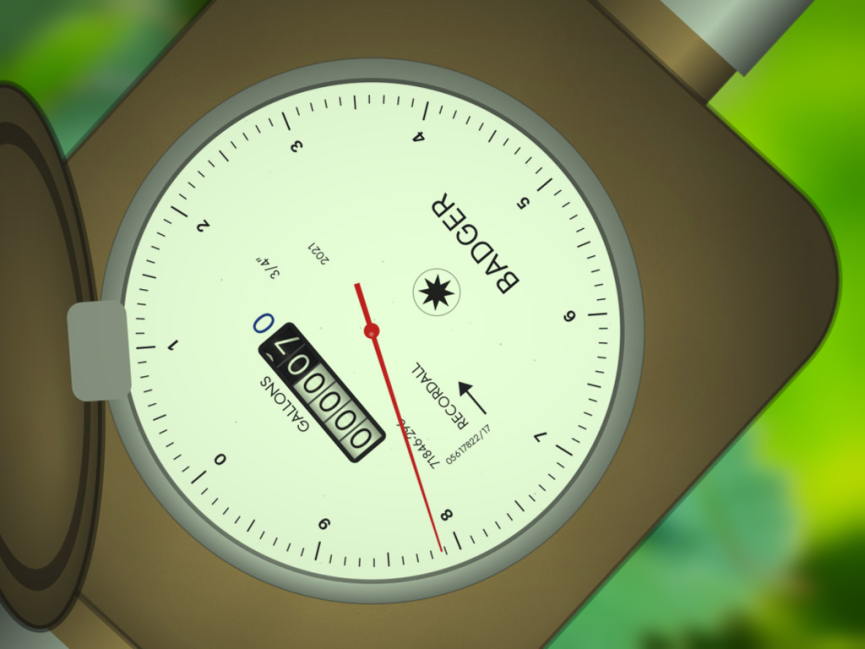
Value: 68.1 gal
